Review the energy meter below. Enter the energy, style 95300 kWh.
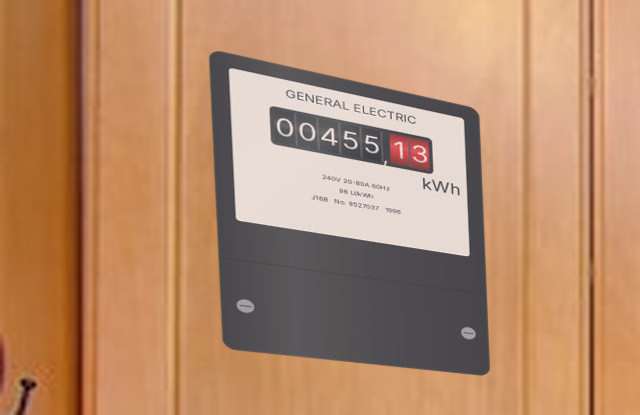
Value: 455.13 kWh
